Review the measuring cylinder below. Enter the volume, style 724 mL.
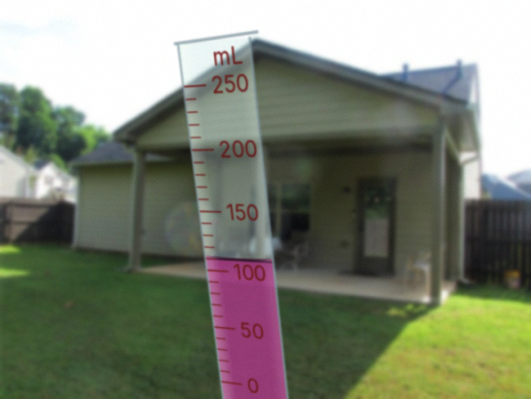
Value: 110 mL
